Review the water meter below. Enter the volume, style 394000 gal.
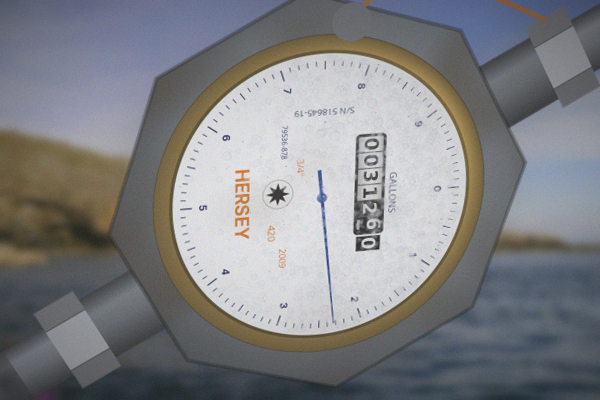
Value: 31262.3 gal
